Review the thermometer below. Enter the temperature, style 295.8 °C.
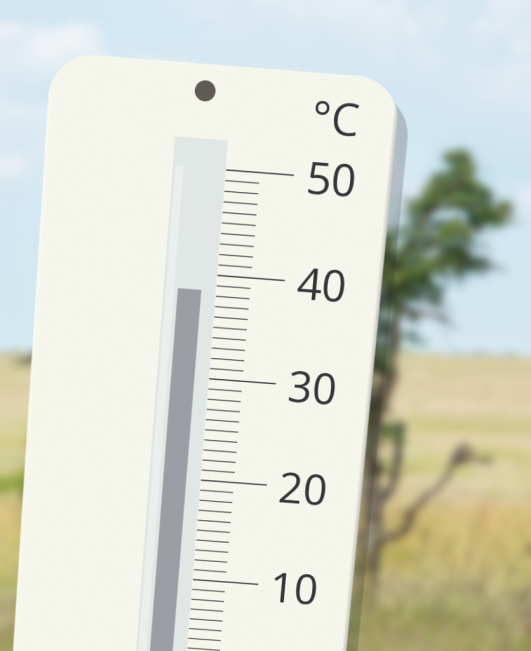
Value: 38.5 °C
